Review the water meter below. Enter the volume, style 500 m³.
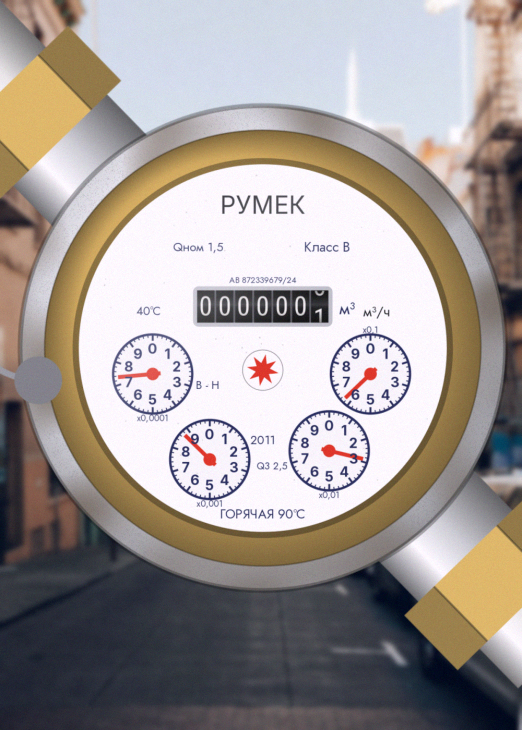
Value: 0.6287 m³
